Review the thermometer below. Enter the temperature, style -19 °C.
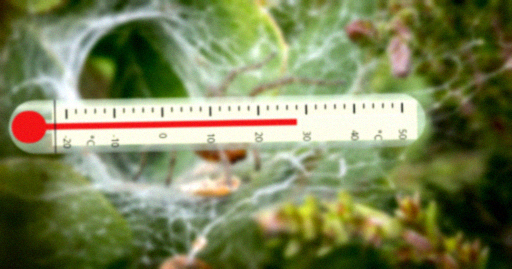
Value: 28 °C
